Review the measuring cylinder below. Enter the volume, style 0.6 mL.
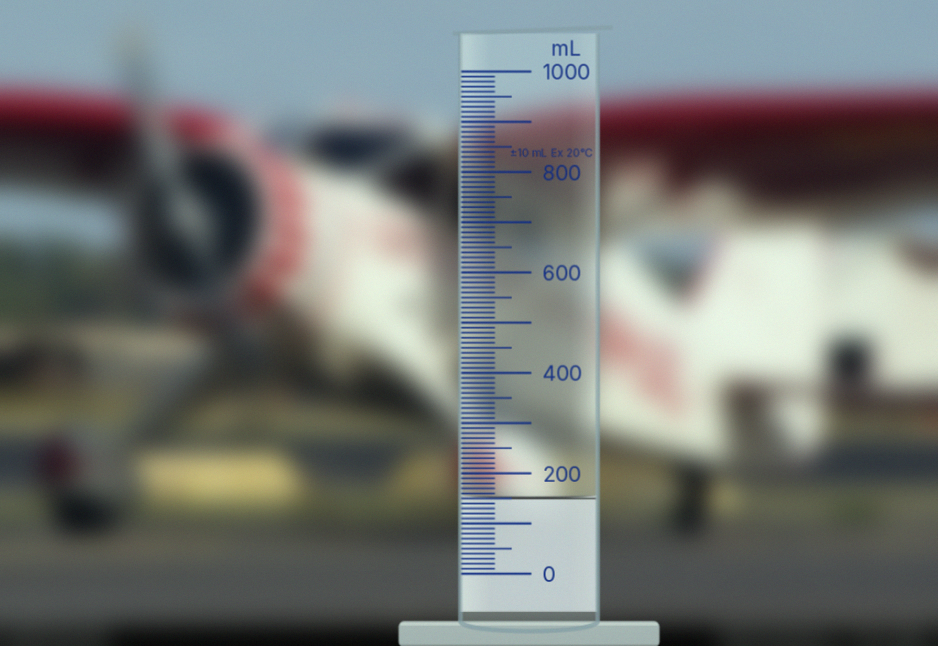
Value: 150 mL
